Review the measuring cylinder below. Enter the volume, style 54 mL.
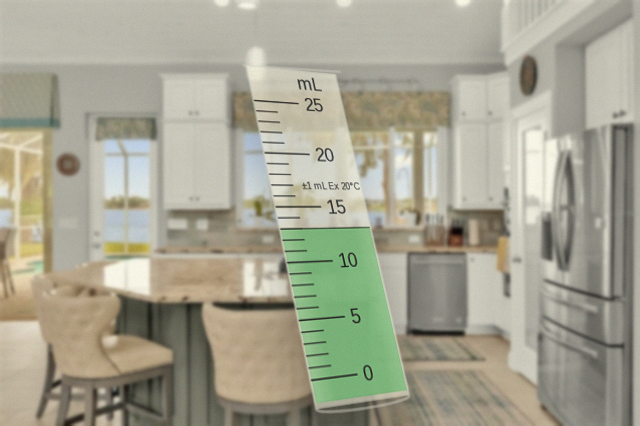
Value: 13 mL
